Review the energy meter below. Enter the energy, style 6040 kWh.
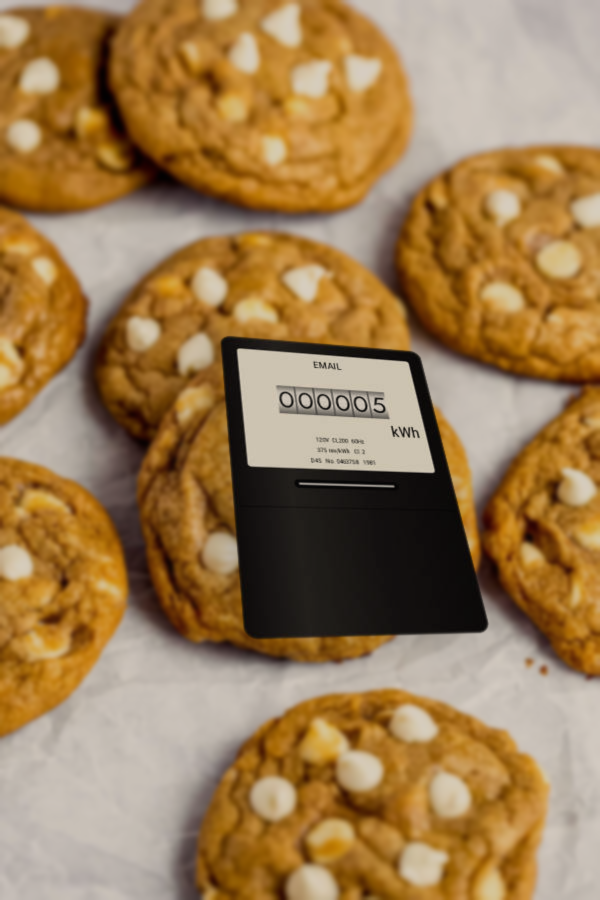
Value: 5 kWh
